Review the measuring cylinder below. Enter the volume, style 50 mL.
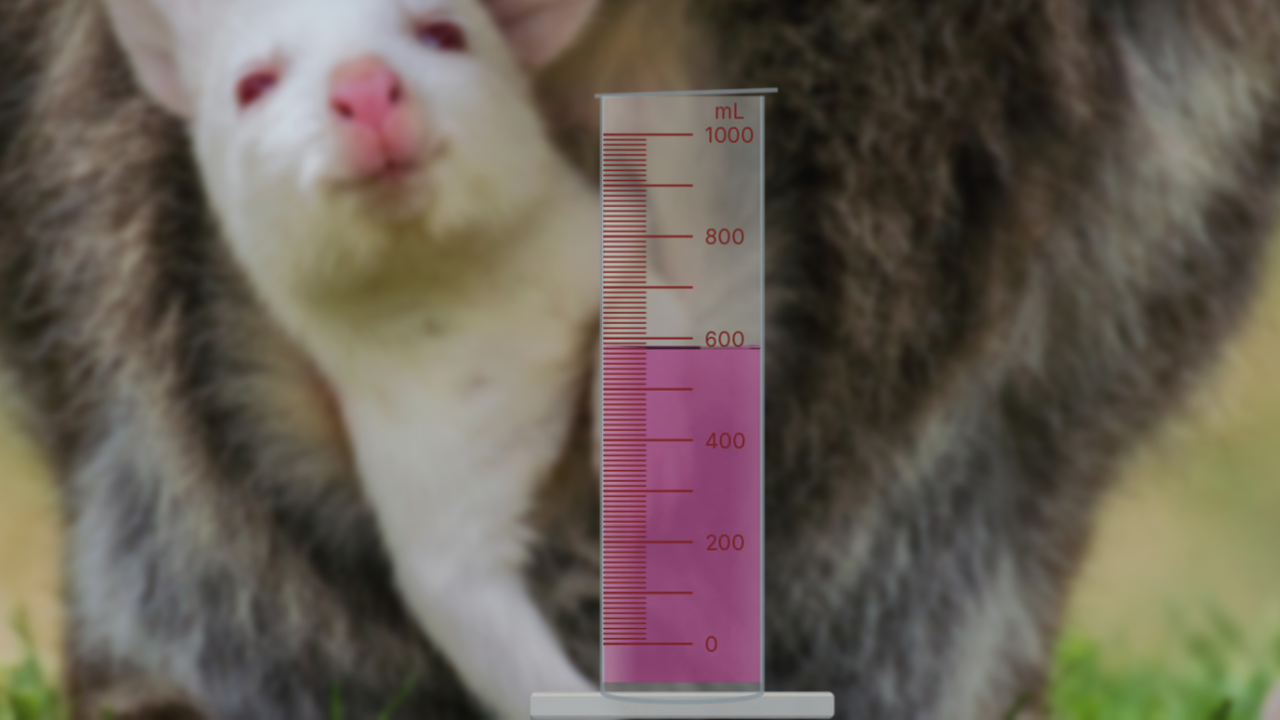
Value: 580 mL
